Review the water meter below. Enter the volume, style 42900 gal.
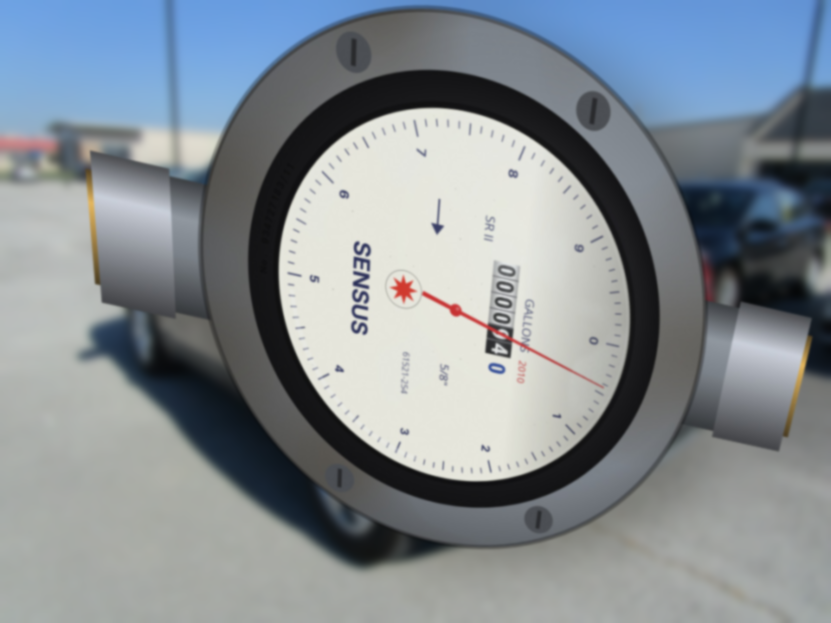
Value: 940.4 gal
